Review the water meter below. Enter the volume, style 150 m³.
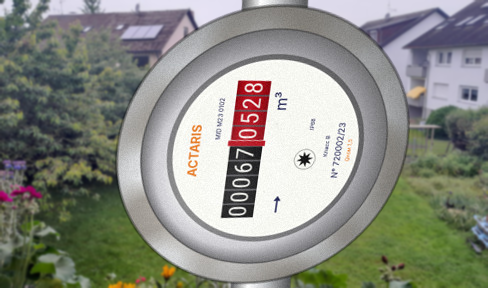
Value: 67.0528 m³
